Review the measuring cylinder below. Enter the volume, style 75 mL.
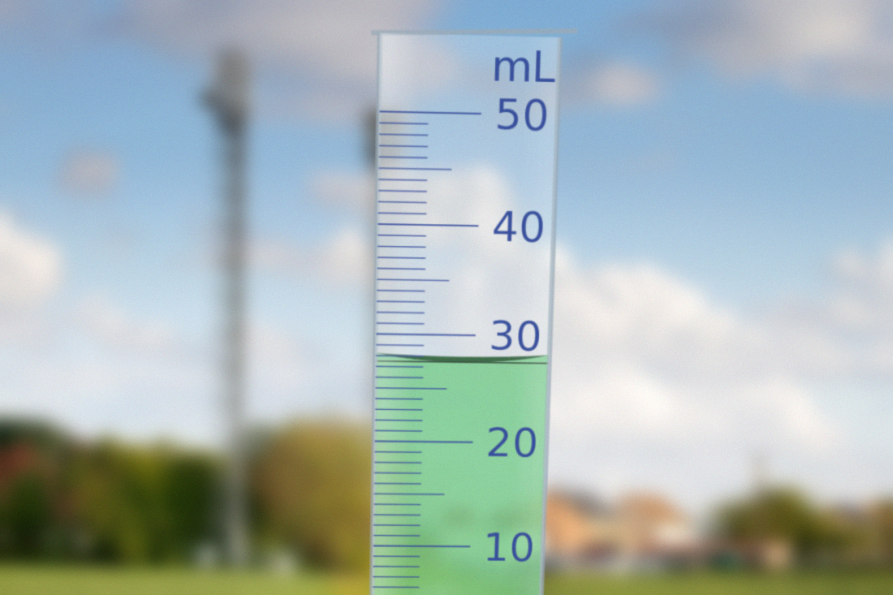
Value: 27.5 mL
